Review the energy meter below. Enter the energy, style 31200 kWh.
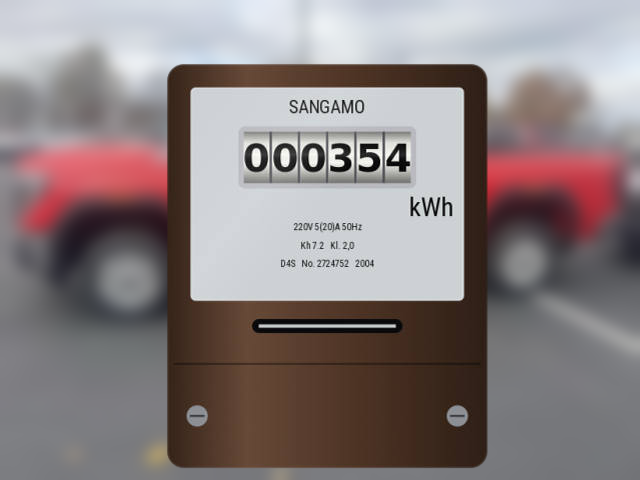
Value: 354 kWh
